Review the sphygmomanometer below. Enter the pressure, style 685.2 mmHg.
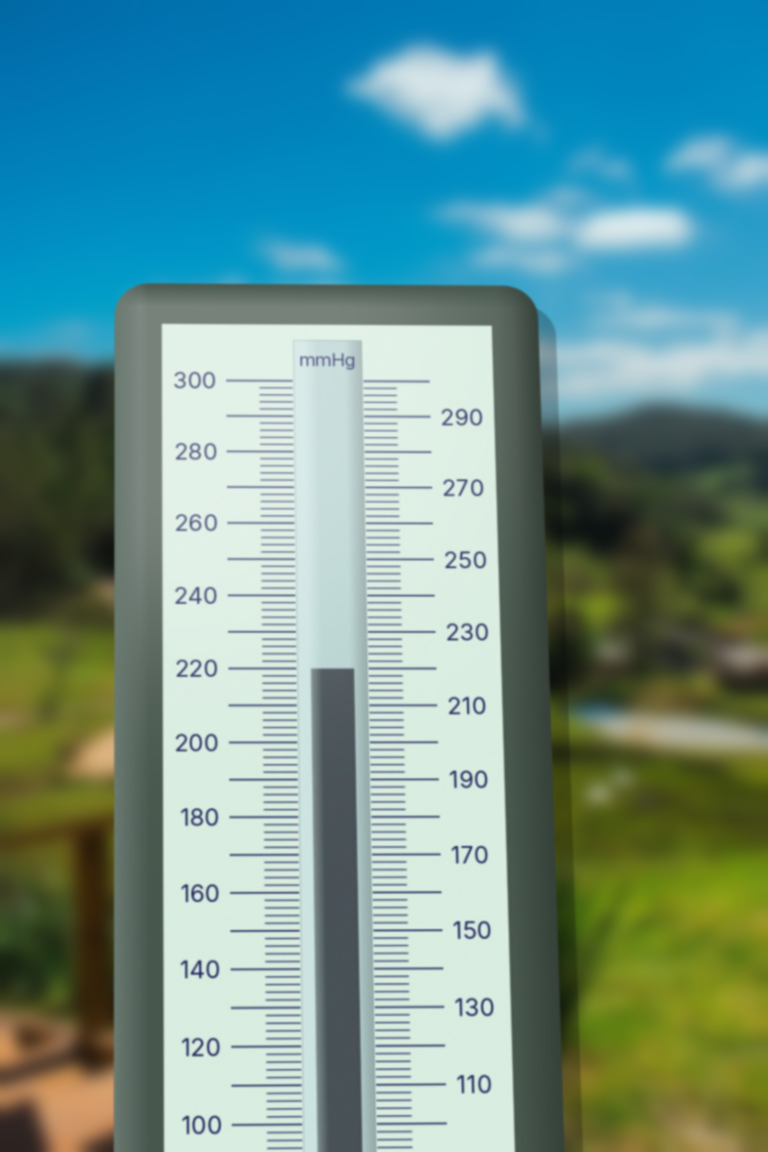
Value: 220 mmHg
